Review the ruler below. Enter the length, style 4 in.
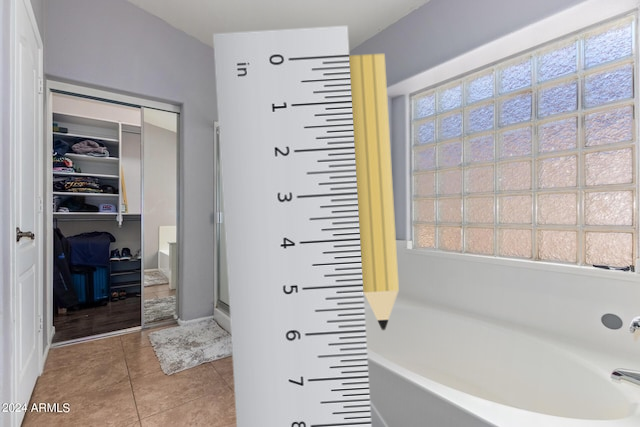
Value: 6 in
